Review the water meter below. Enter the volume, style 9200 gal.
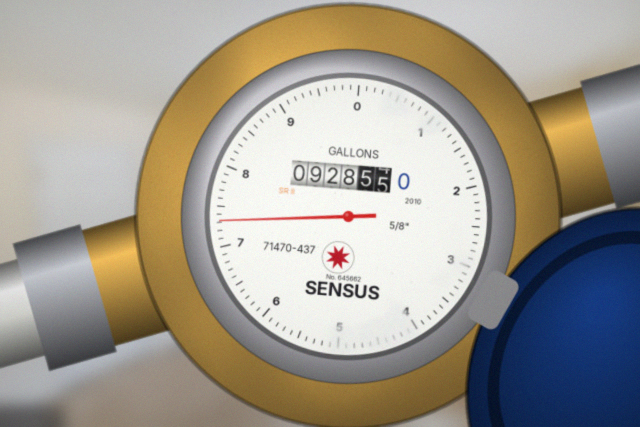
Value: 928547.3 gal
